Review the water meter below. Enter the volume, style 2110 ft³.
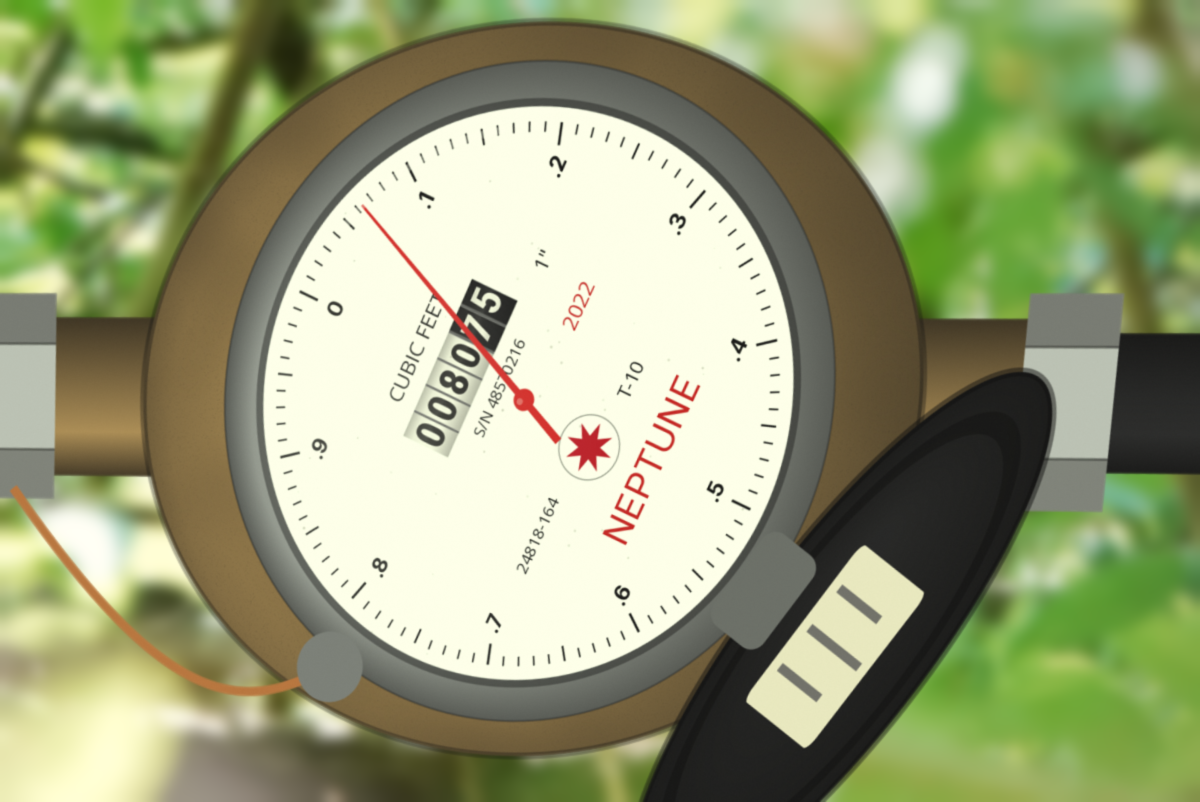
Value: 8075.06 ft³
